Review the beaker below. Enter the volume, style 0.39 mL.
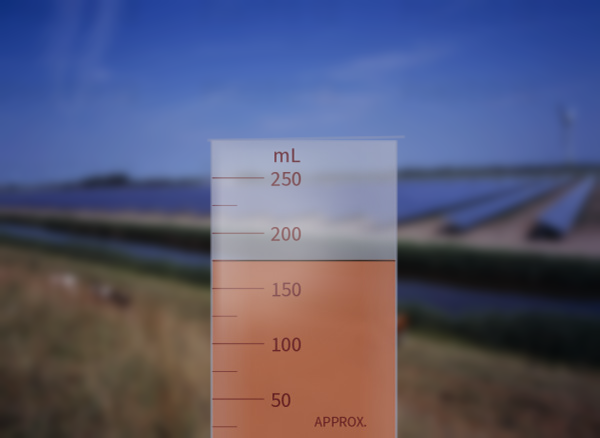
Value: 175 mL
